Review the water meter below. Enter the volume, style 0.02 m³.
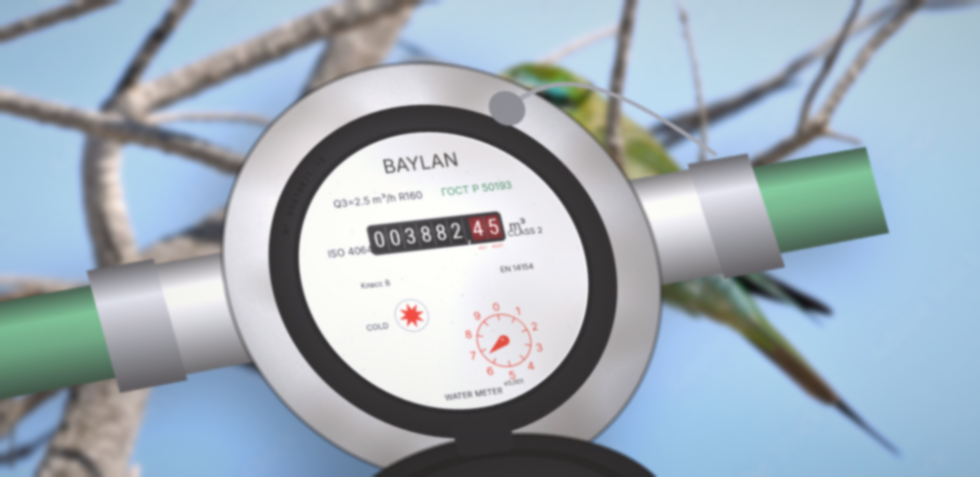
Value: 3882.456 m³
